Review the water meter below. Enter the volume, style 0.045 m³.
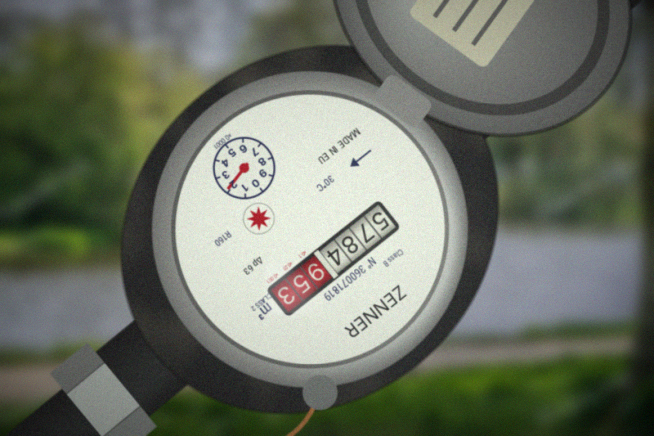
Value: 5784.9532 m³
